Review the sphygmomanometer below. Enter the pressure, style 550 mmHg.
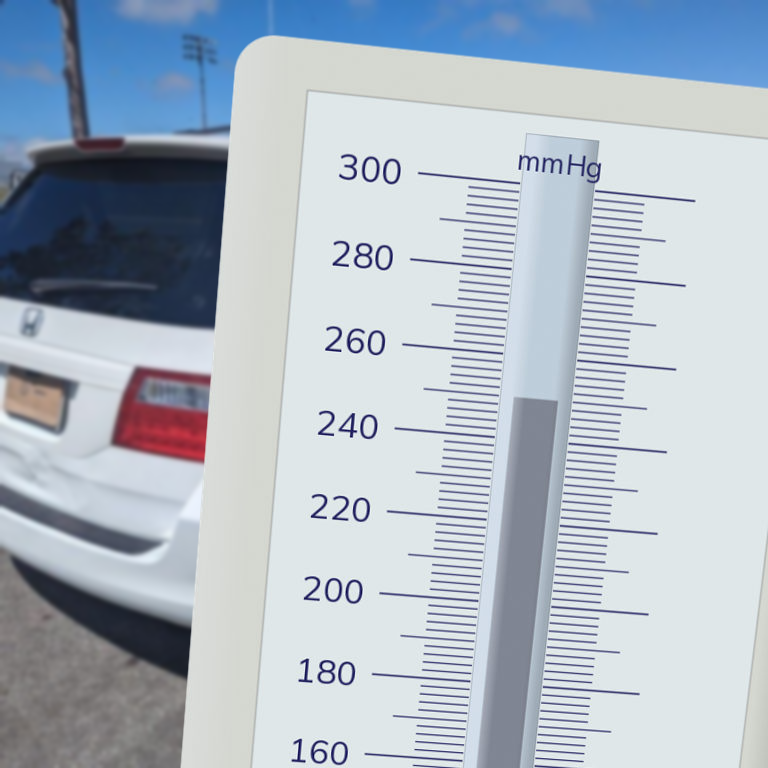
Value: 250 mmHg
